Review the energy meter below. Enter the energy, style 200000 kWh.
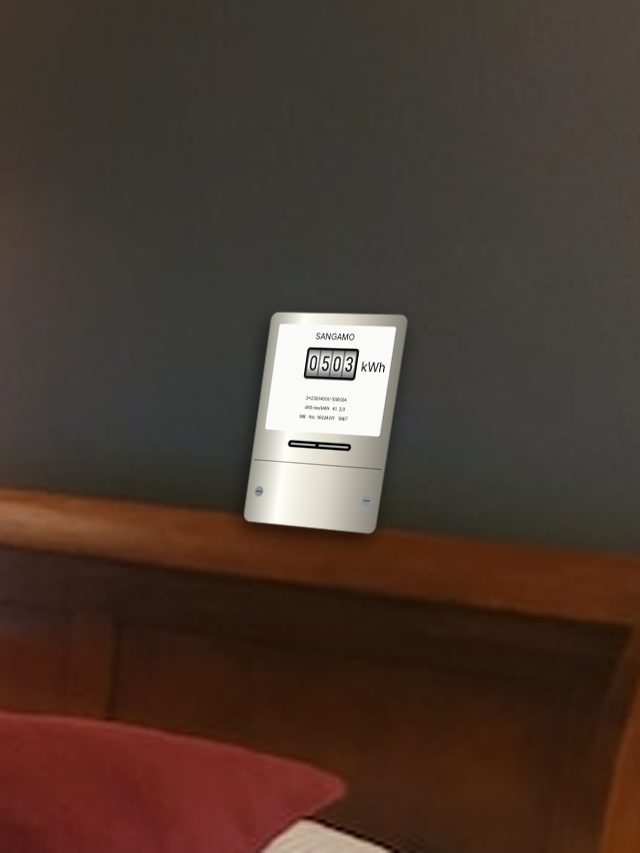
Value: 503 kWh
